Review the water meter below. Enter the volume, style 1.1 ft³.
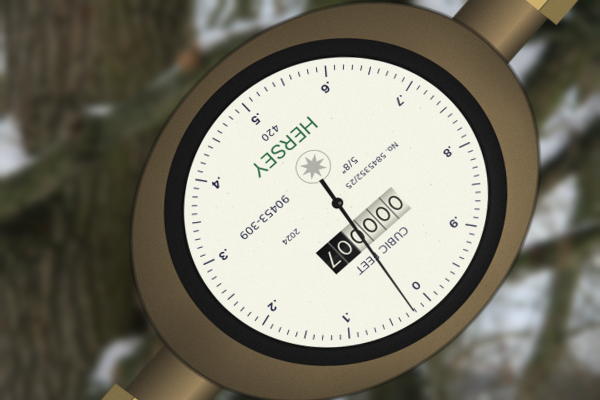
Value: 7.02 ft³
